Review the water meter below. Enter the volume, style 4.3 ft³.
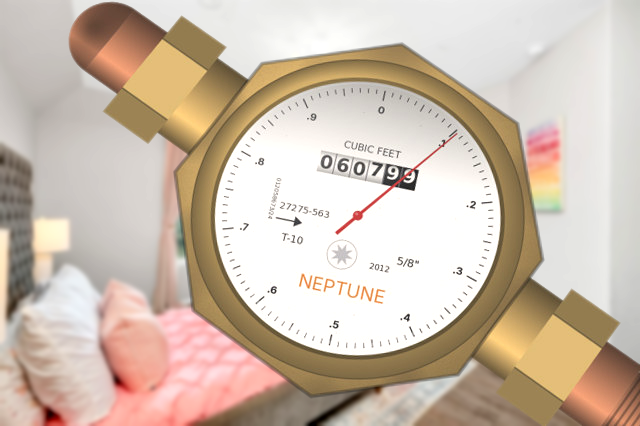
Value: 60799.10 ft³
